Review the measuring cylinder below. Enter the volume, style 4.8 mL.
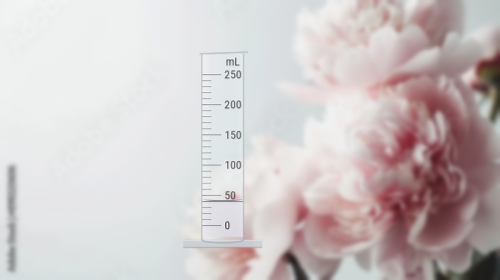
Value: 40 mL
